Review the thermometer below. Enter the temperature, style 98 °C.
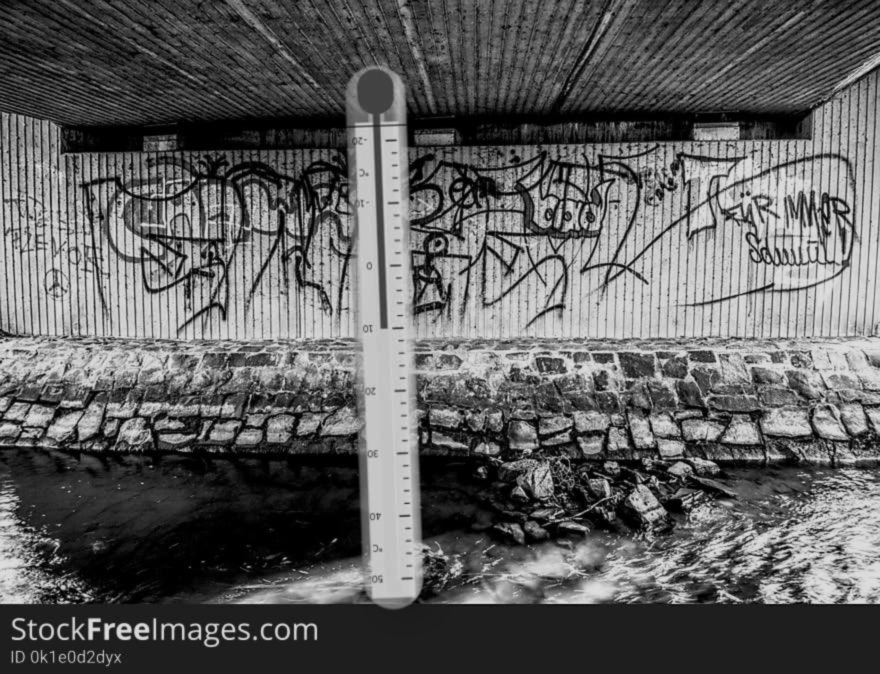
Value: 10 °C
